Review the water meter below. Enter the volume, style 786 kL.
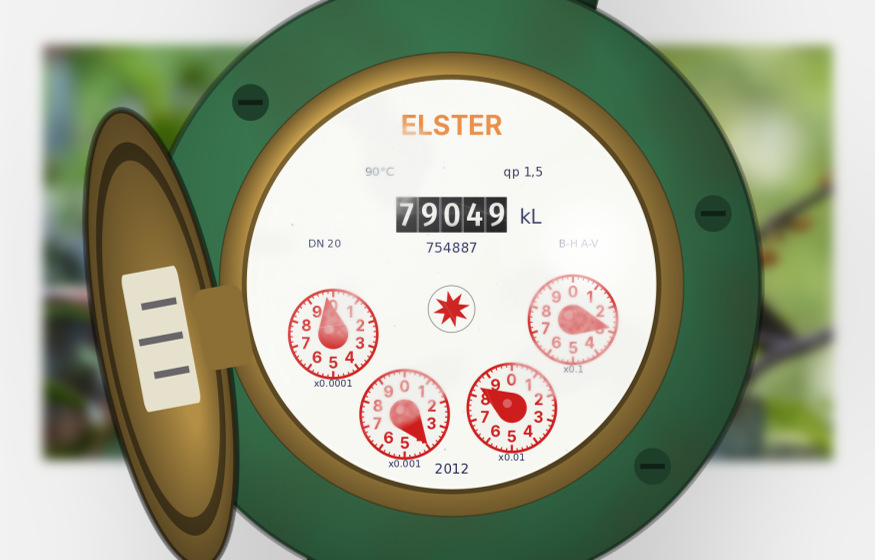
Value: 79049.2839 kL
